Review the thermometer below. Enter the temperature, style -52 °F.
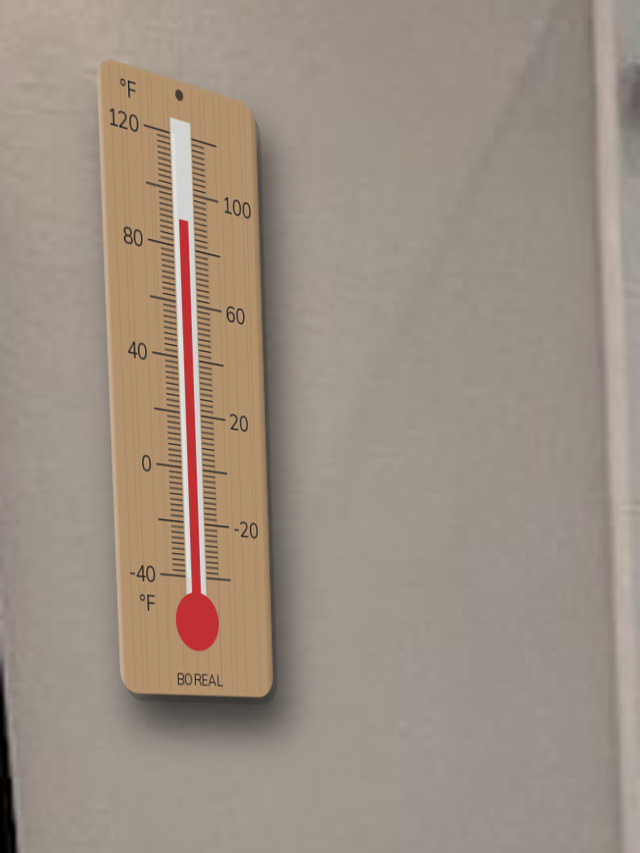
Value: 90 °F
